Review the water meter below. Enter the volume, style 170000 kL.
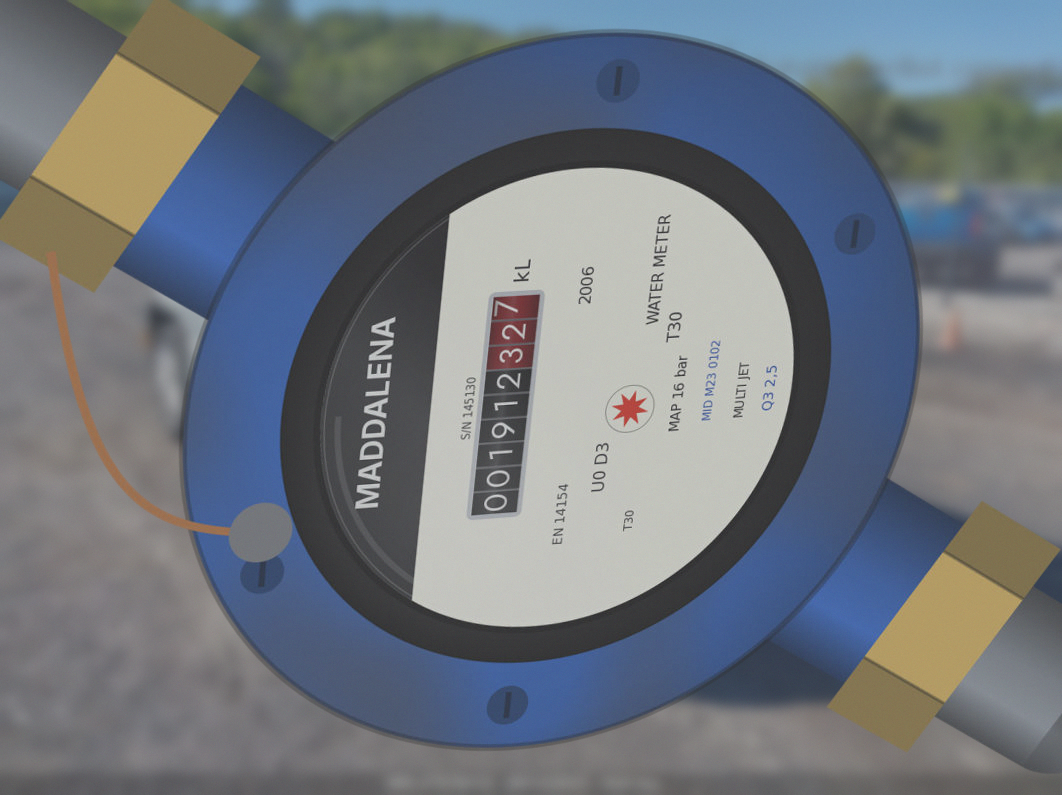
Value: 1912.327 kL
